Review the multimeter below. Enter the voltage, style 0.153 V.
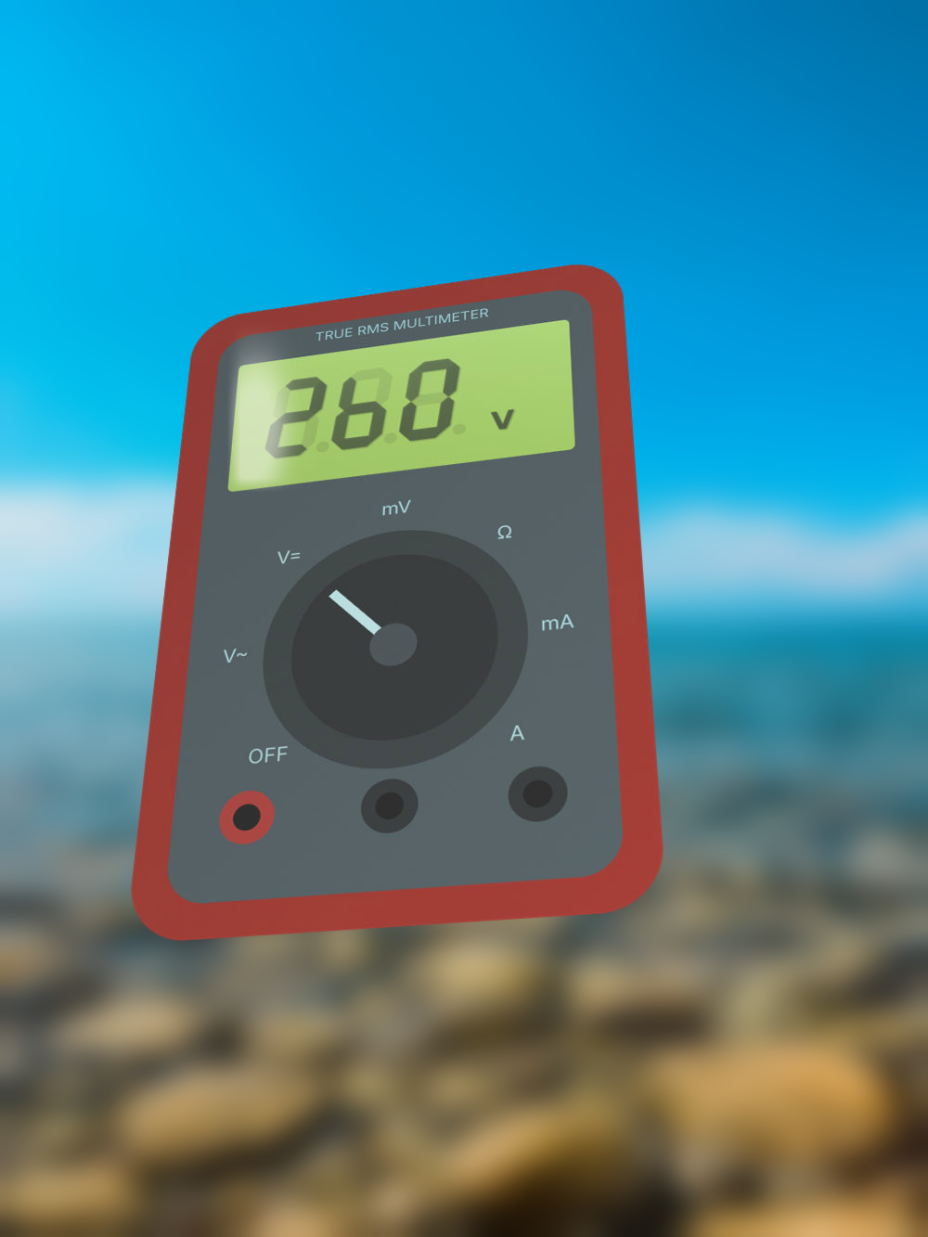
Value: 260 V
